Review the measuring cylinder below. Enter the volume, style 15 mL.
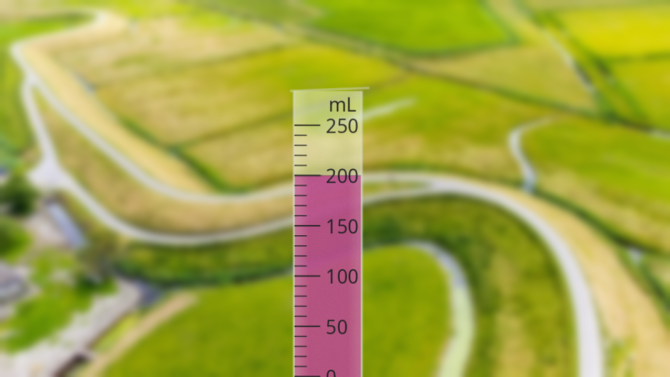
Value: 200 mL
